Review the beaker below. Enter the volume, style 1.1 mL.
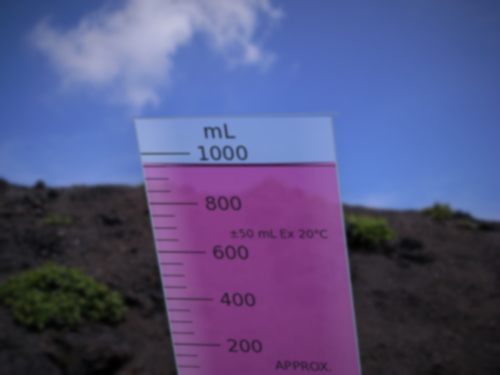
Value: 950 mL
